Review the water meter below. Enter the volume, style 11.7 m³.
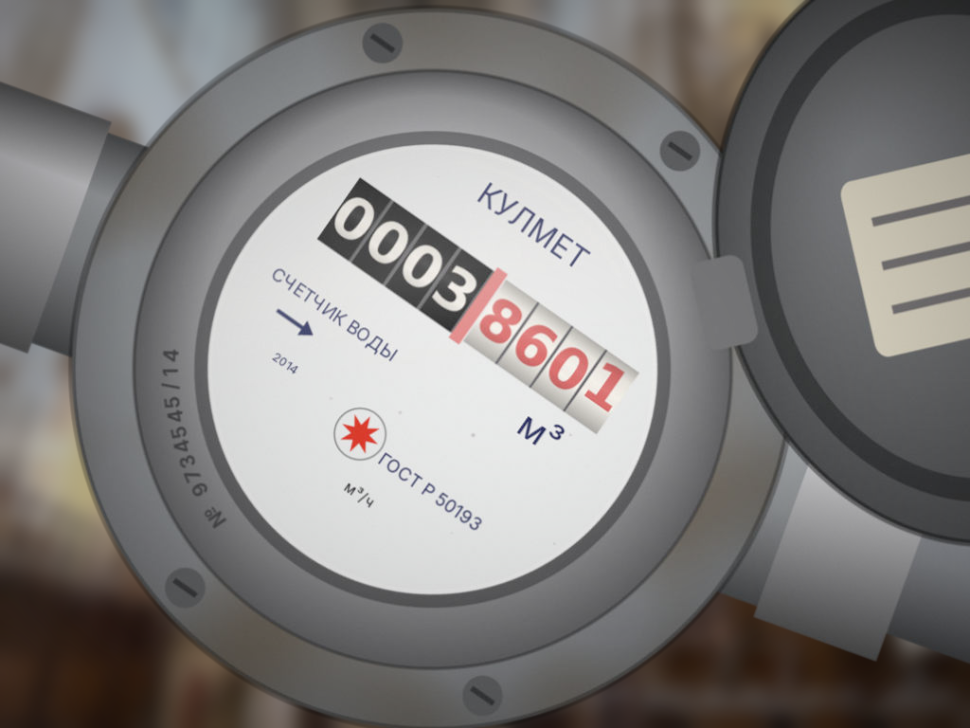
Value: 3.8601 m³
